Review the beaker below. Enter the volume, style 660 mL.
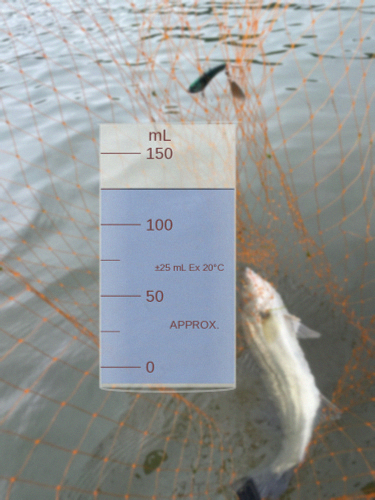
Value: 125 mL
